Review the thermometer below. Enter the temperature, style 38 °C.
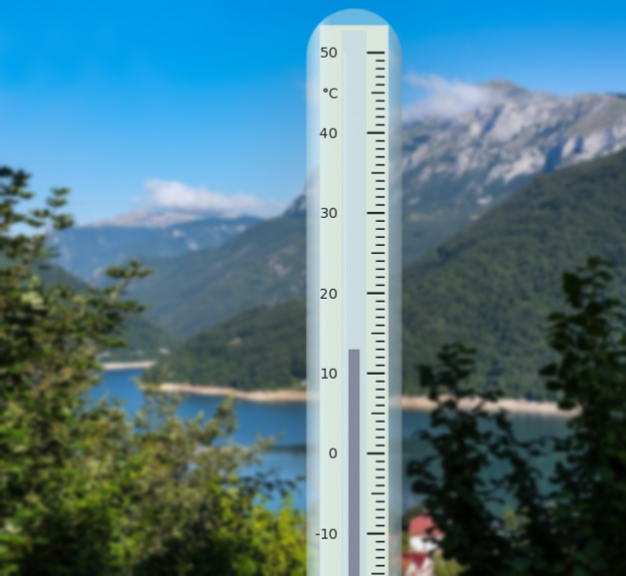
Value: 13 °C
